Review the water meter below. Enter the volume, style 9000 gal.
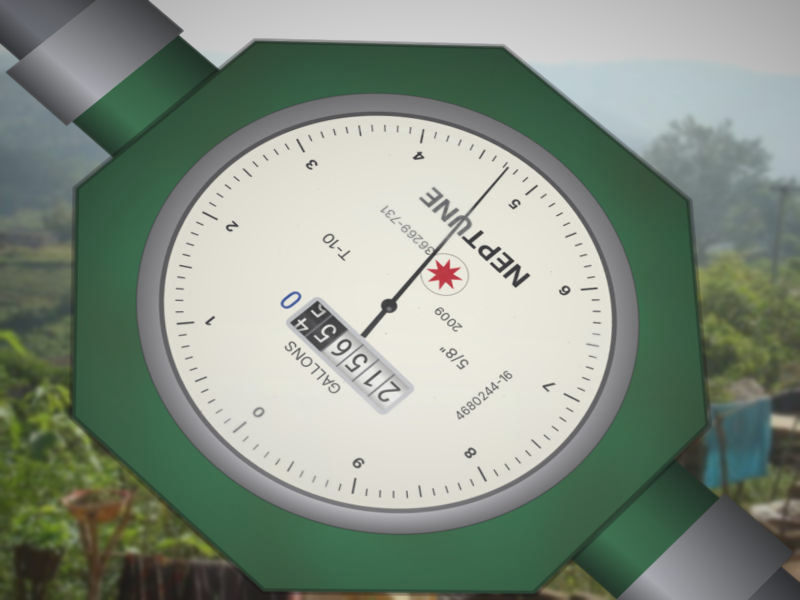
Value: 2156544.7 gal
